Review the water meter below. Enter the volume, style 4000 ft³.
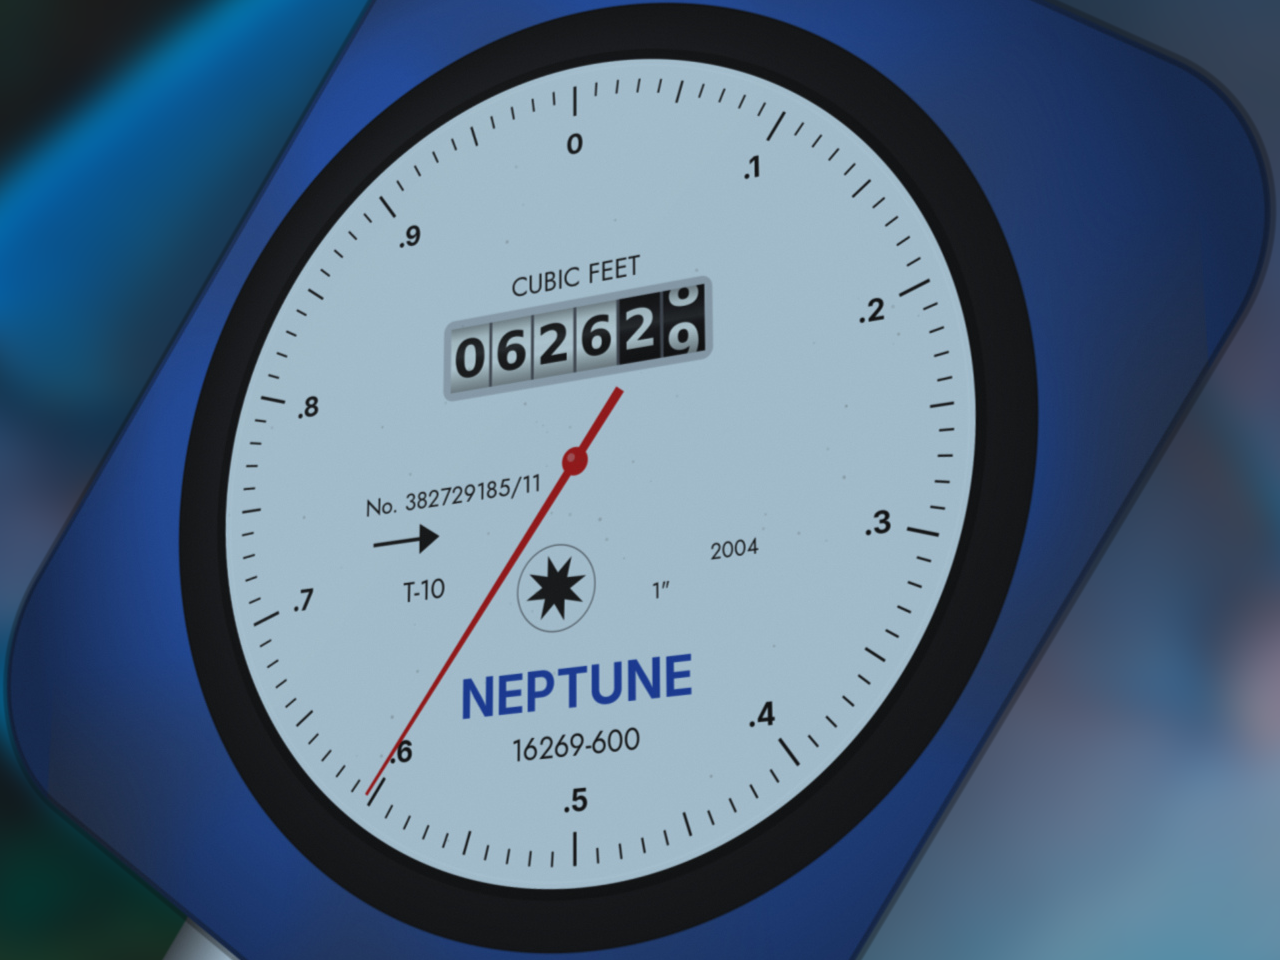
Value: 62628.60 ft³
